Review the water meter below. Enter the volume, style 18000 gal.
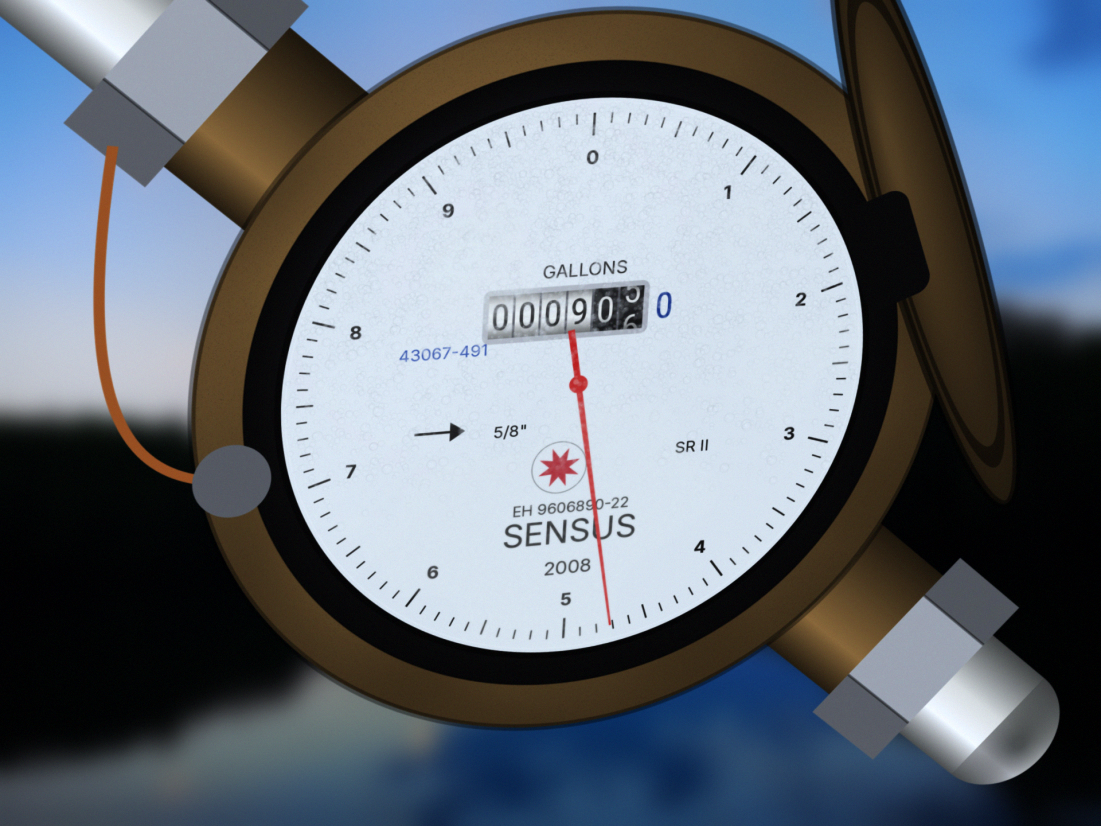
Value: 9054.7 gal
